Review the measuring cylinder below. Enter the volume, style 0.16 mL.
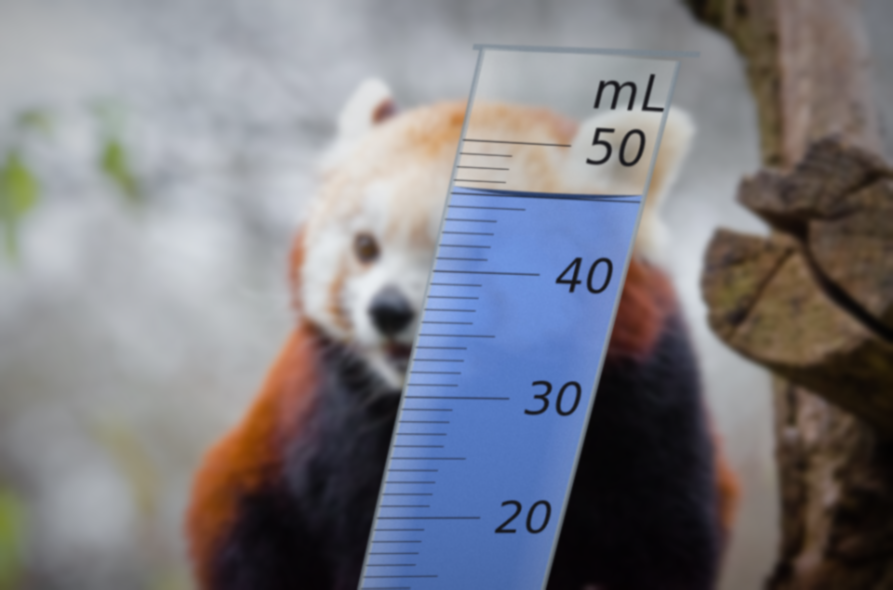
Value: 46 mL
